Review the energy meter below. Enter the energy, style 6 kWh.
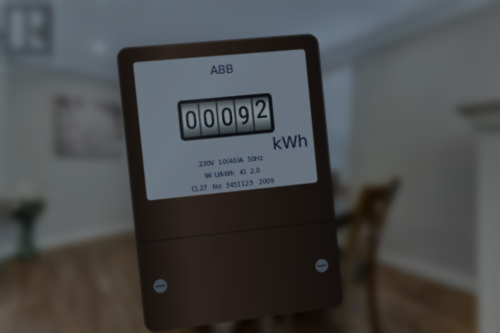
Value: 92 kWh
